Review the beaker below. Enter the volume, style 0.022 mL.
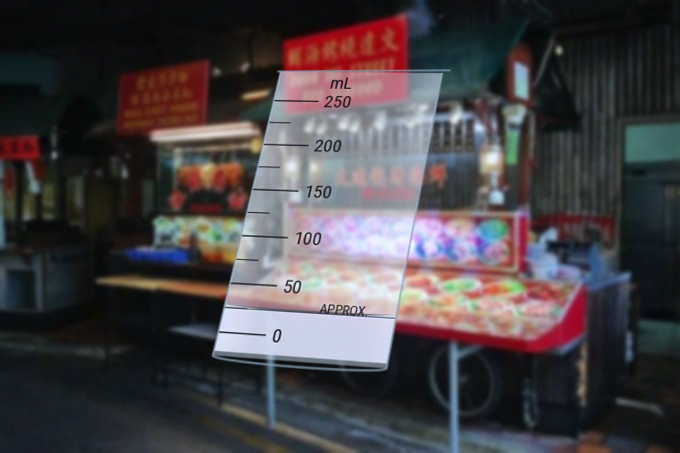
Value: 25 mL
